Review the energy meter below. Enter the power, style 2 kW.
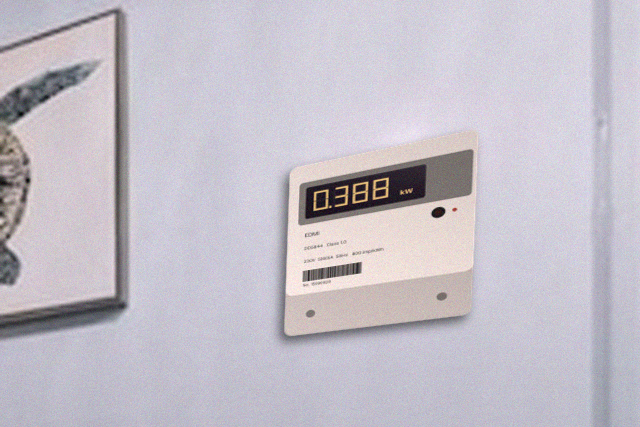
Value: 0.388 kW
